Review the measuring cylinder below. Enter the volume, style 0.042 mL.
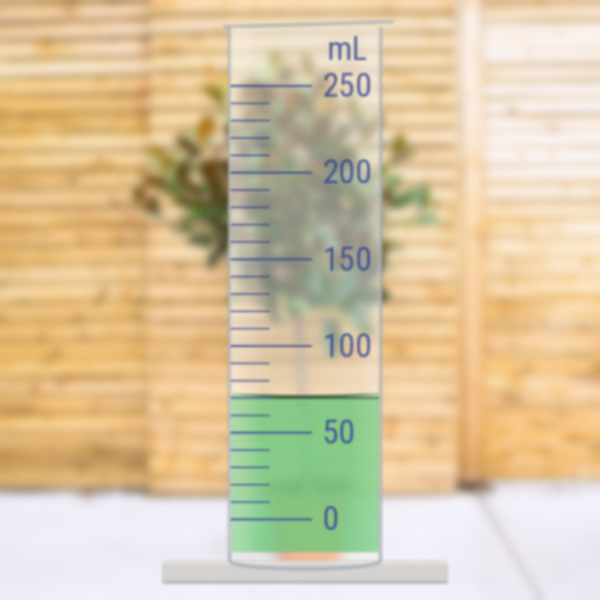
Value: 70 mL
